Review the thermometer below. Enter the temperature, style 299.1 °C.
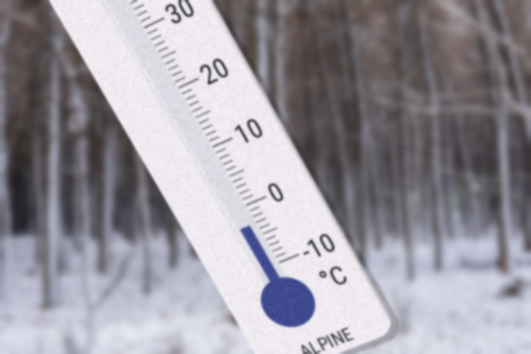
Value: -3 °C
